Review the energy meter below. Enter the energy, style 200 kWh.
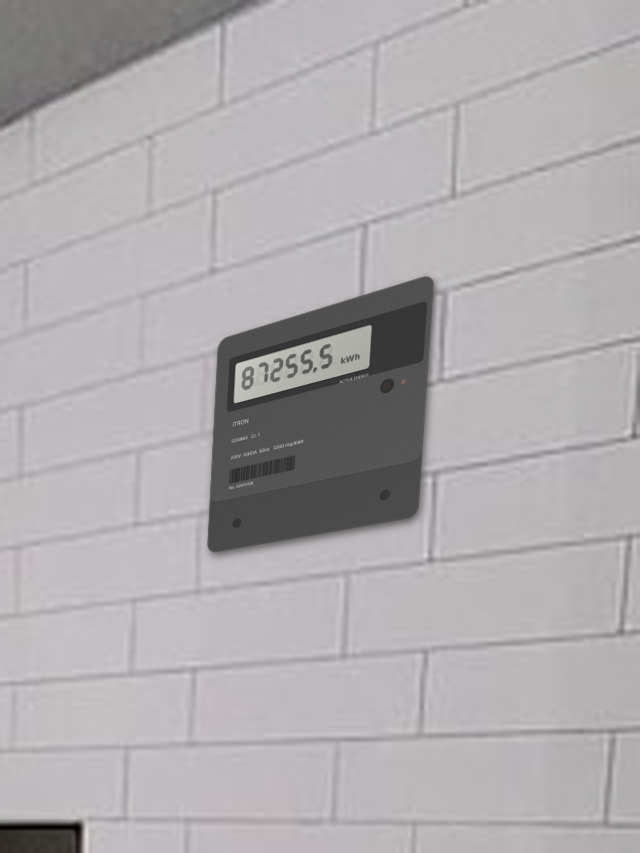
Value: 87255.5 kWh
